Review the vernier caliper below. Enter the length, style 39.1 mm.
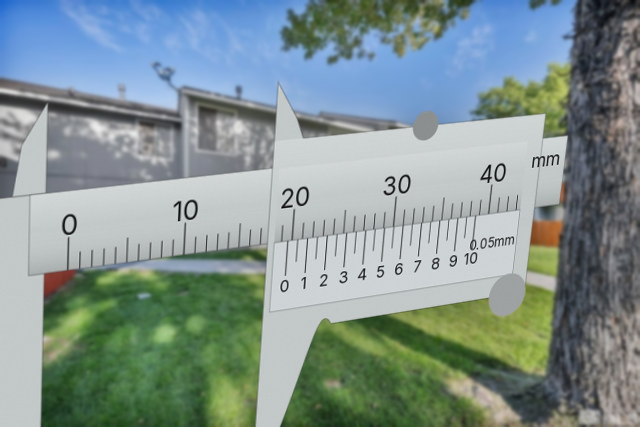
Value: 19.6 mm
